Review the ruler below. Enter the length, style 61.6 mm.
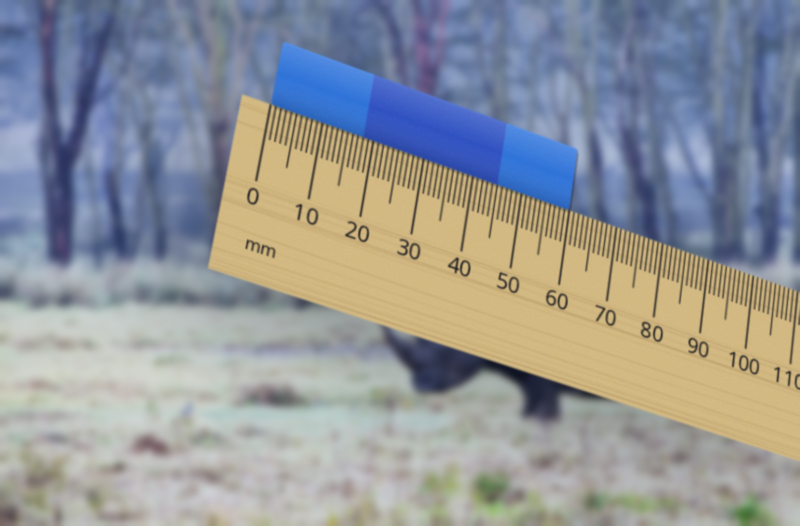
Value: 60 mm
